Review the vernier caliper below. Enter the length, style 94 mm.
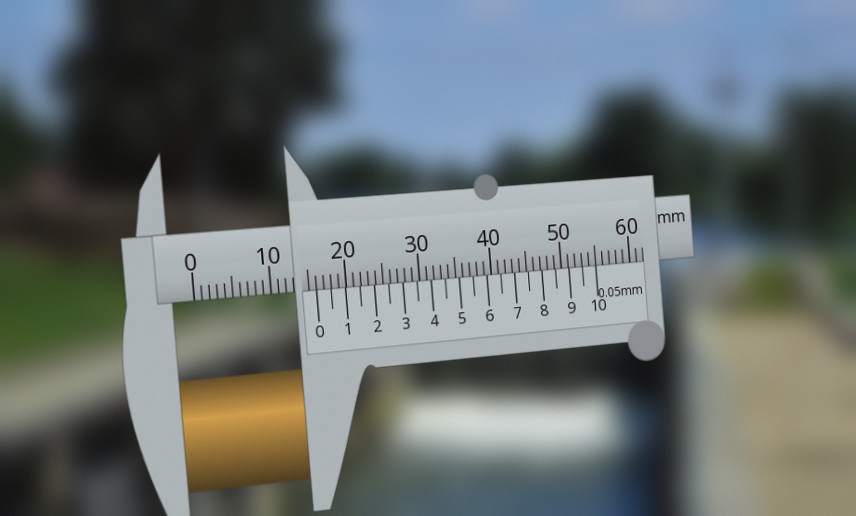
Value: 16.0 mm
